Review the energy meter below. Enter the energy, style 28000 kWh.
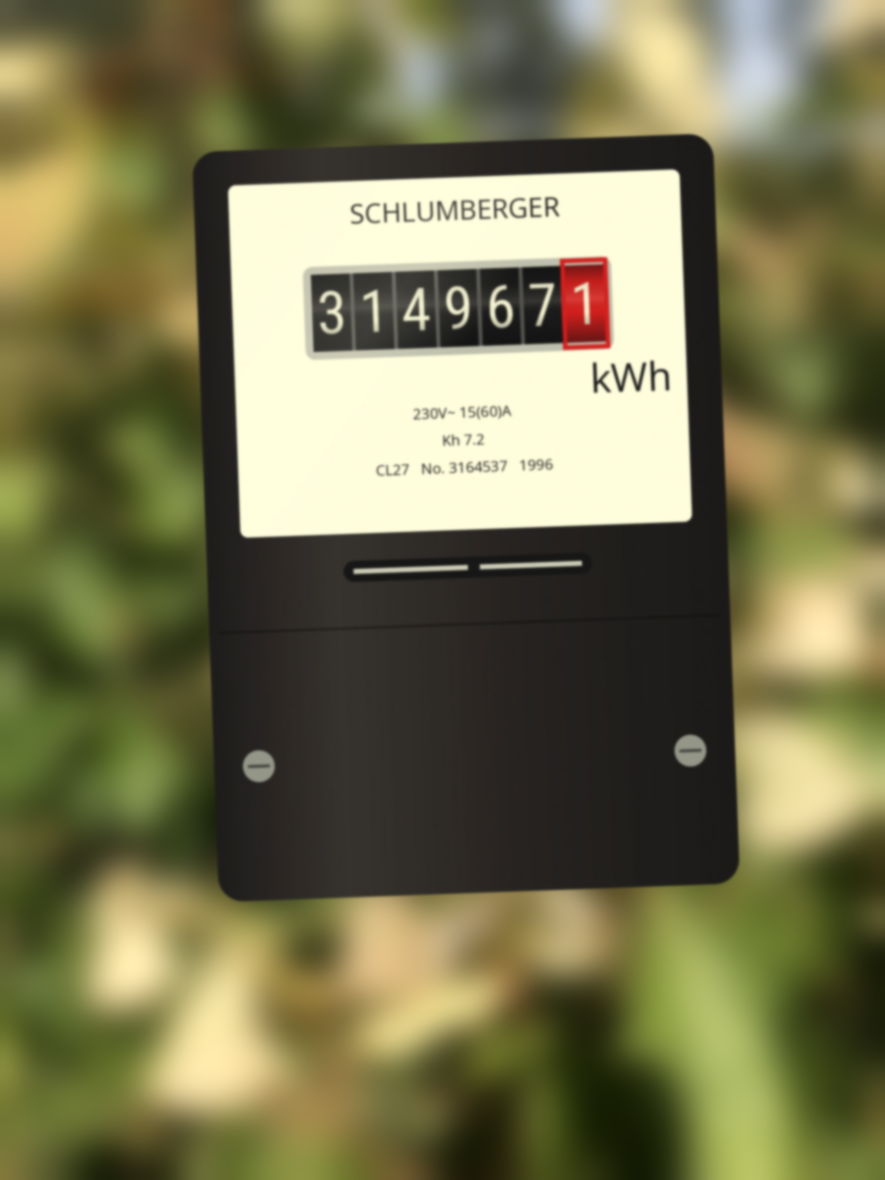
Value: 314967.1 kWh
